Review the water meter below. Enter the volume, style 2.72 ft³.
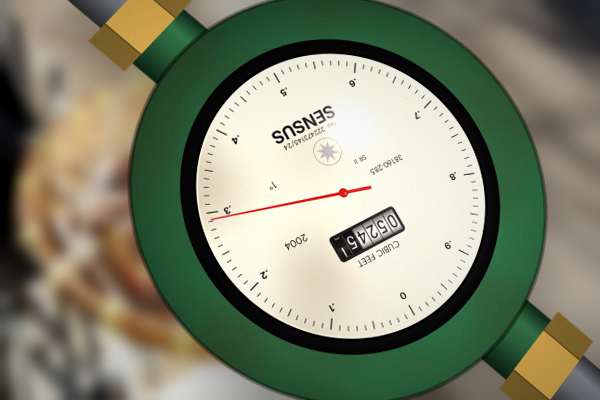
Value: 52451.29 ft³
